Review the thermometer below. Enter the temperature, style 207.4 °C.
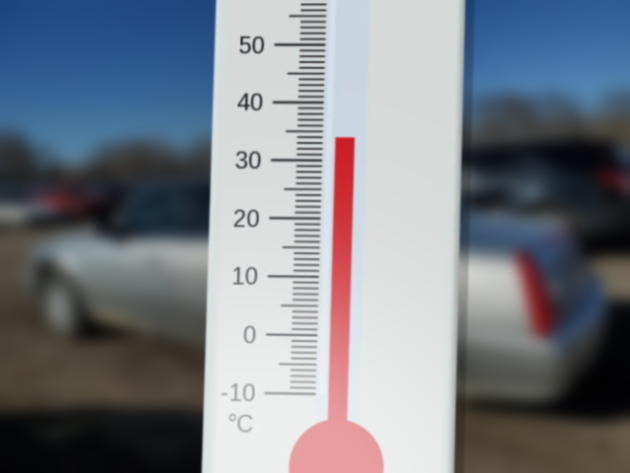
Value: 34 °C
